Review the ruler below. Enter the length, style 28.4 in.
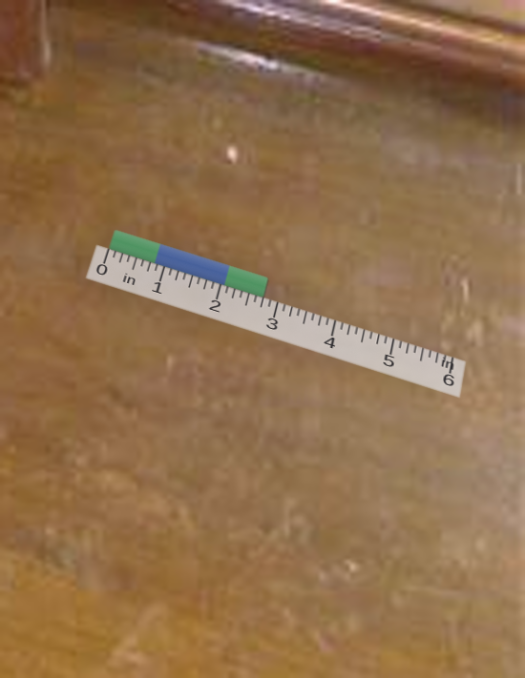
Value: 2.75 in
